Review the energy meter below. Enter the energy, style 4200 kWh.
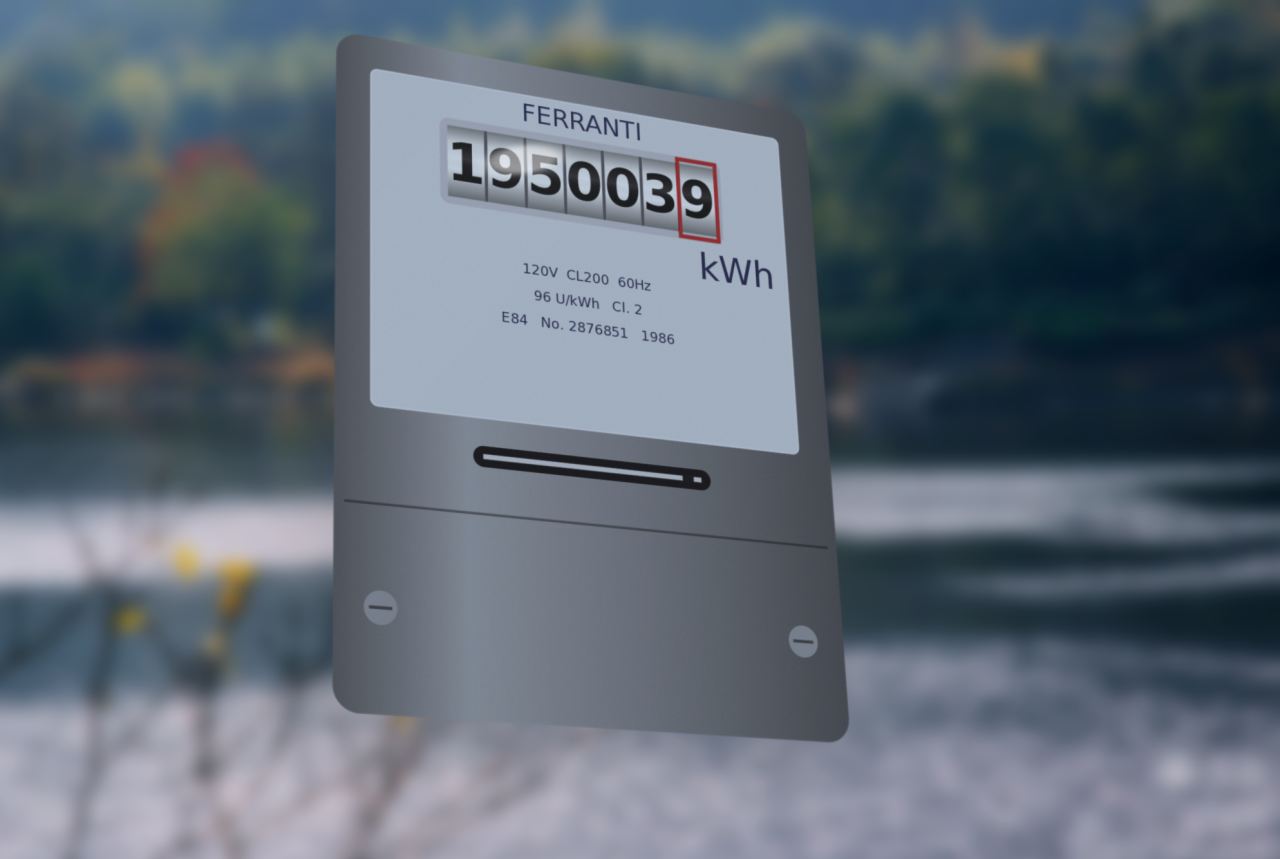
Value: 195003.9 kWh
